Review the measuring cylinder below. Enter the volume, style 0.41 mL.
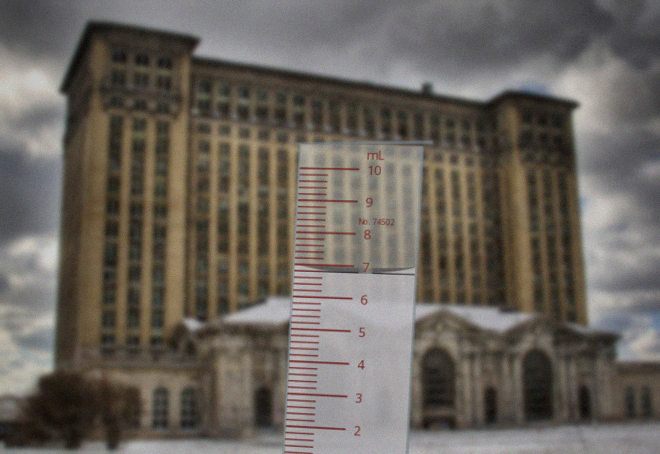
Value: 6.8 mL
